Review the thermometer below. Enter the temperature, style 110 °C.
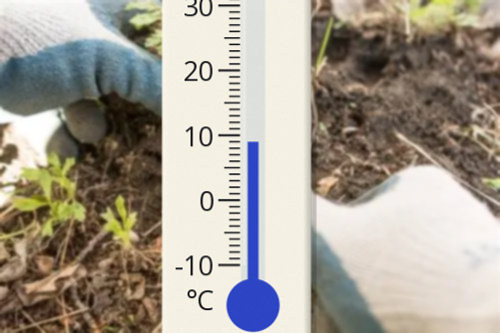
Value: 9 °C
